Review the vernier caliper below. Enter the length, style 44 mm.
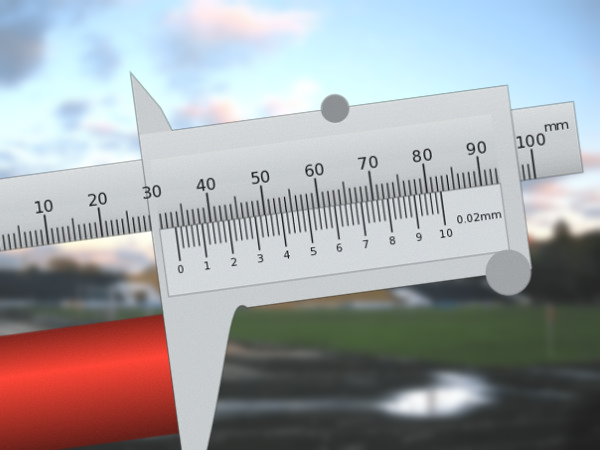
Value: 33.5 mm
